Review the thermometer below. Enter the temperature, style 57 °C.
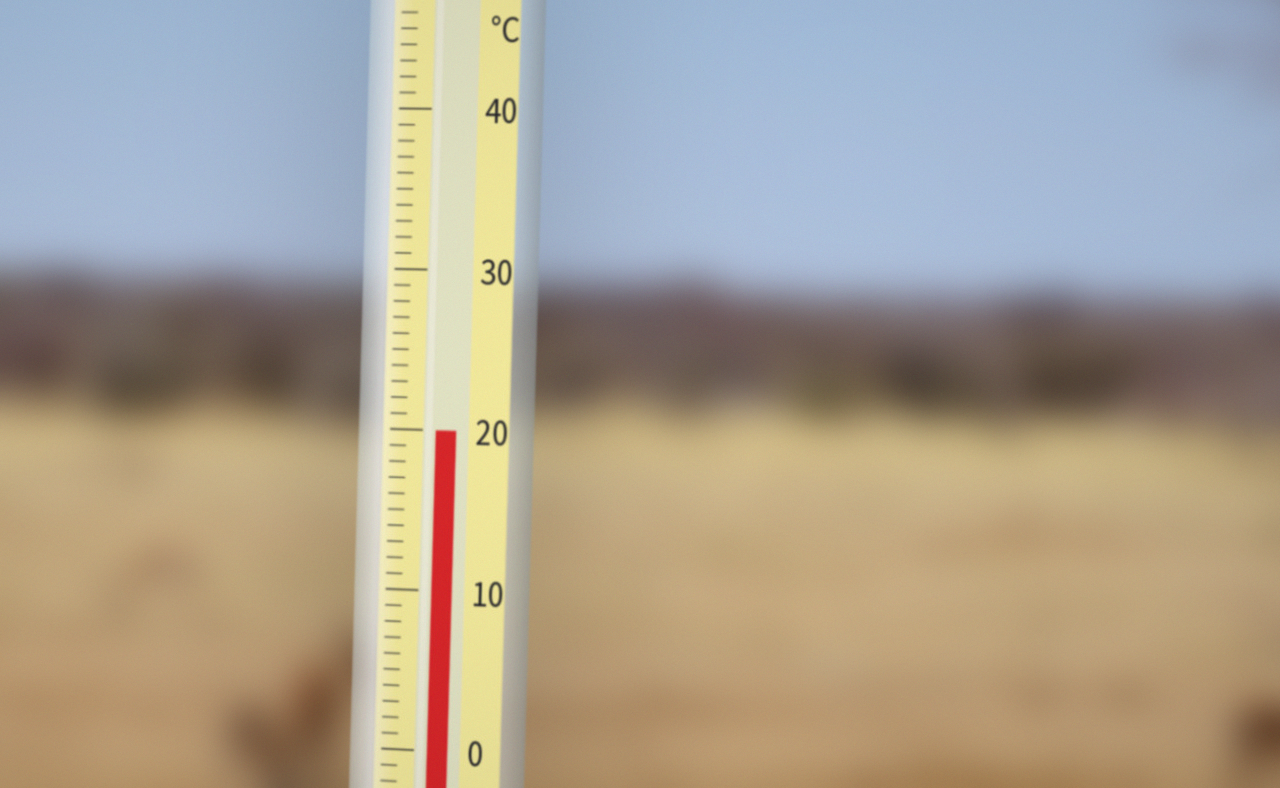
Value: 20 °C
